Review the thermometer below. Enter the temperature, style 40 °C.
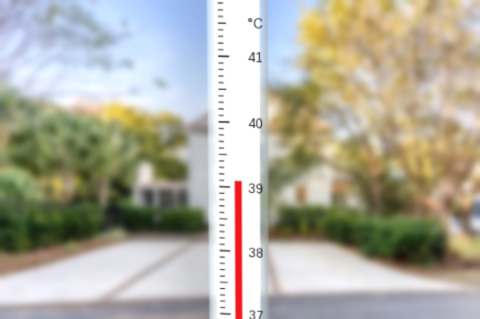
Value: 39.1 °C
